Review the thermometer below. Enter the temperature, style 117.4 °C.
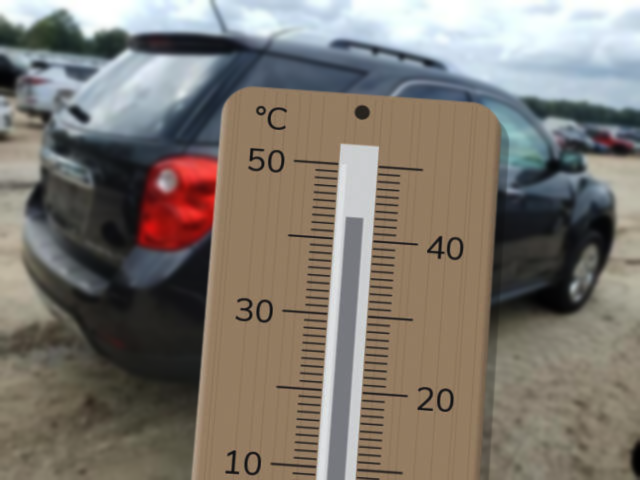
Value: 43 °C
